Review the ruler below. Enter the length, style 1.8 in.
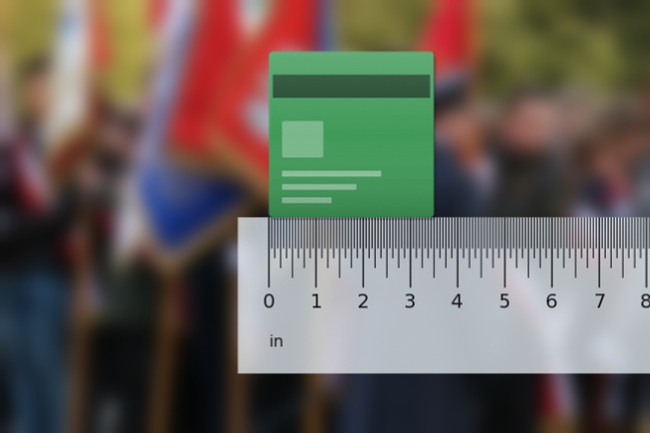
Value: 3.5 in
